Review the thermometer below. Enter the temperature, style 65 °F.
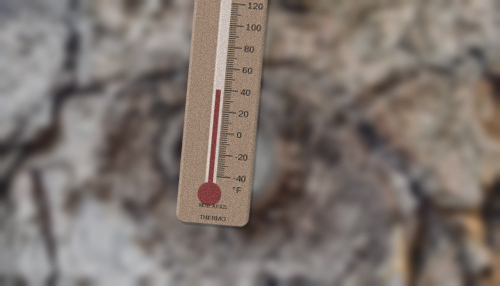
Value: 40 °F
